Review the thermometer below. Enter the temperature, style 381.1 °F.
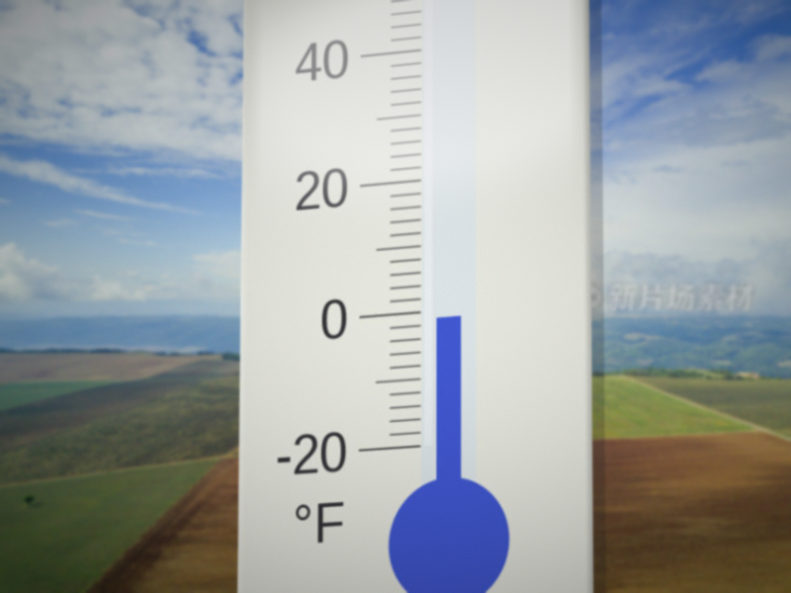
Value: -1 °F
